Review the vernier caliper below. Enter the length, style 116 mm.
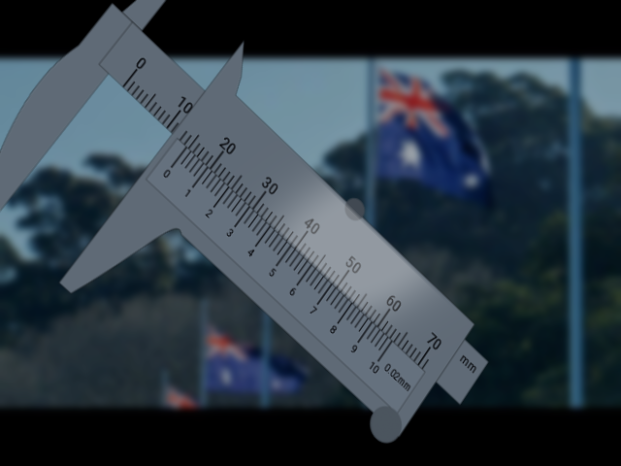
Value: 14.6 mm
